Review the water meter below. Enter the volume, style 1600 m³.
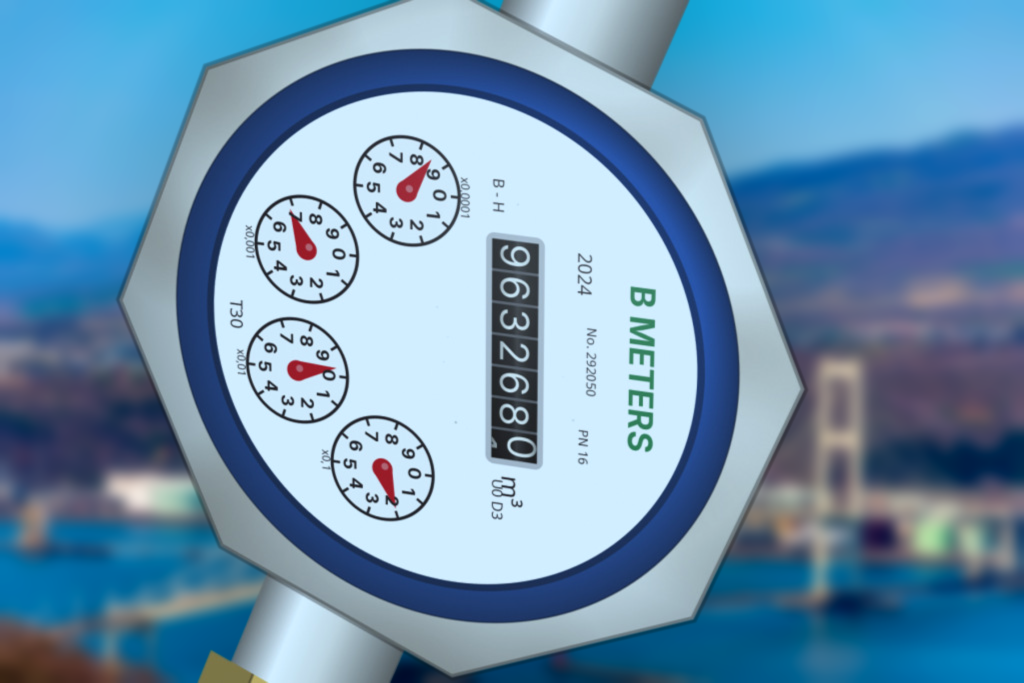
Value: 9632680.1968 m³
